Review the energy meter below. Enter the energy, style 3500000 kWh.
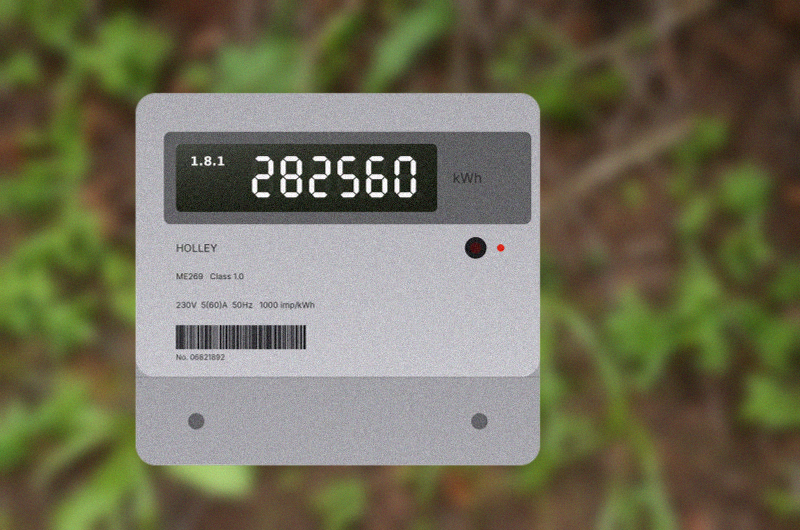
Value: 282560 kWh
